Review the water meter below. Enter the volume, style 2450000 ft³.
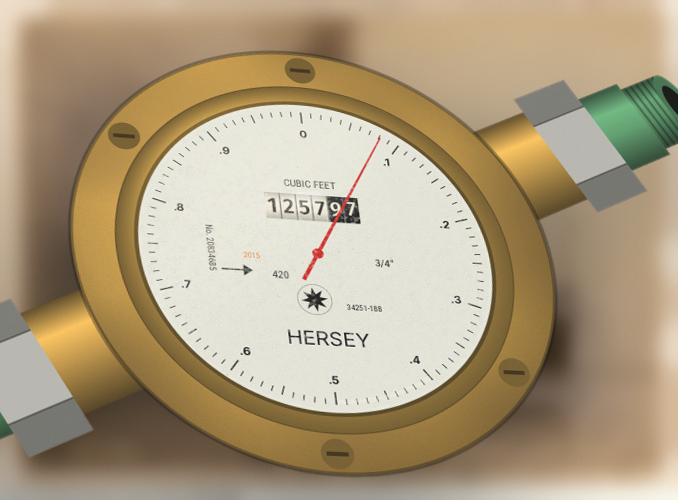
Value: 125797.08 ft³
